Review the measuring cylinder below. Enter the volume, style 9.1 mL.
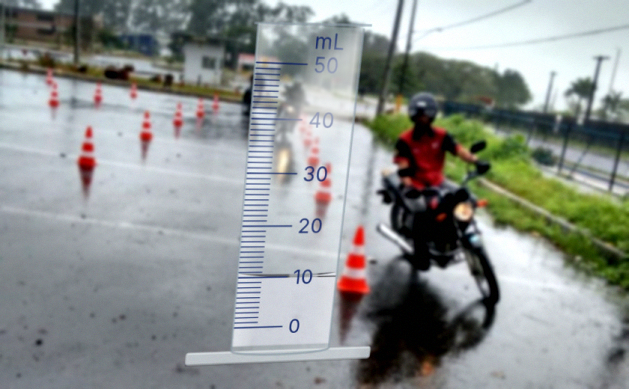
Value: 10 mL
